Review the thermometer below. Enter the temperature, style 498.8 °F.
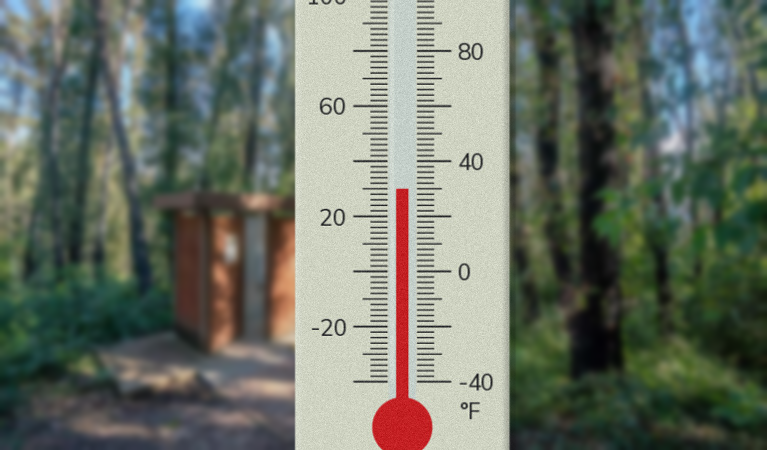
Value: 30 °F
